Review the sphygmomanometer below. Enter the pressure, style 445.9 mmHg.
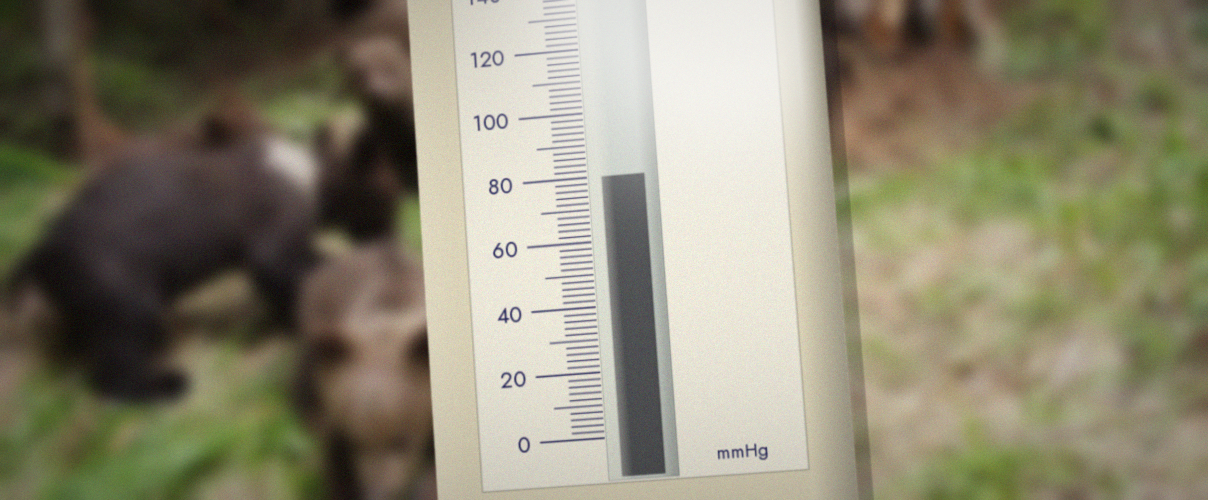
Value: 80 mmHg
